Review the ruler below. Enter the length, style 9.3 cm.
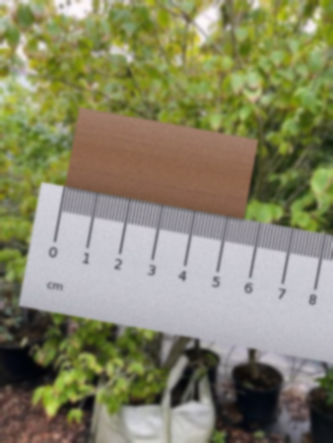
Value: 5.5 cm
